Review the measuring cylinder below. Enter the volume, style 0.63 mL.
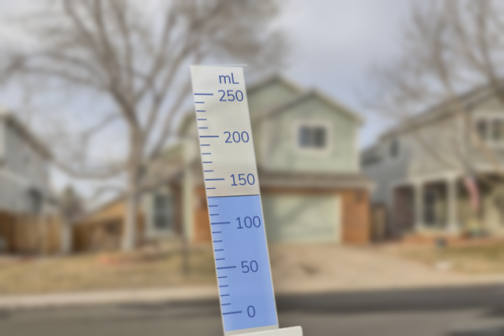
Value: 130 mL
